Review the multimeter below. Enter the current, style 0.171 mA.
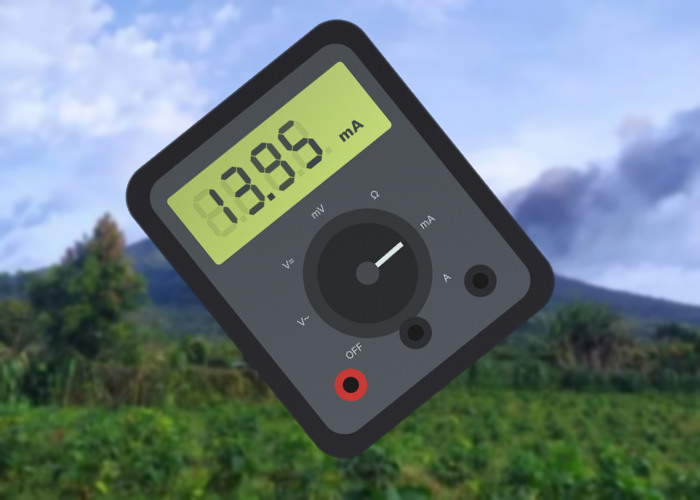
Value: 13.95 mA
